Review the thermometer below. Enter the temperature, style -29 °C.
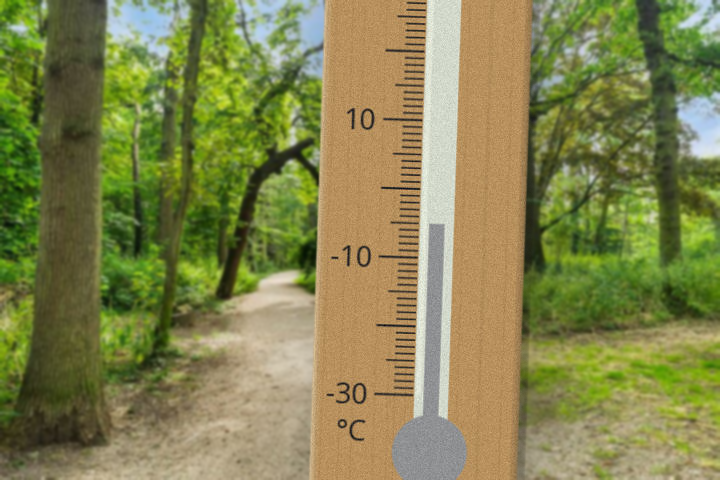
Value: -5 °C
